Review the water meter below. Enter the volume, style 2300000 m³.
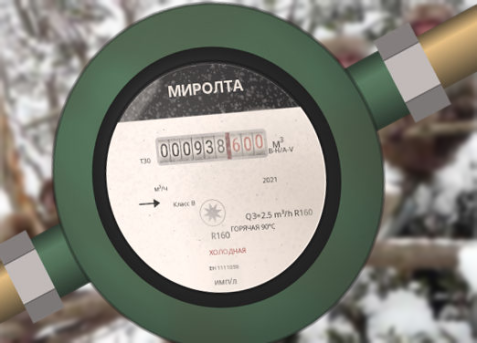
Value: 938.600 m³
